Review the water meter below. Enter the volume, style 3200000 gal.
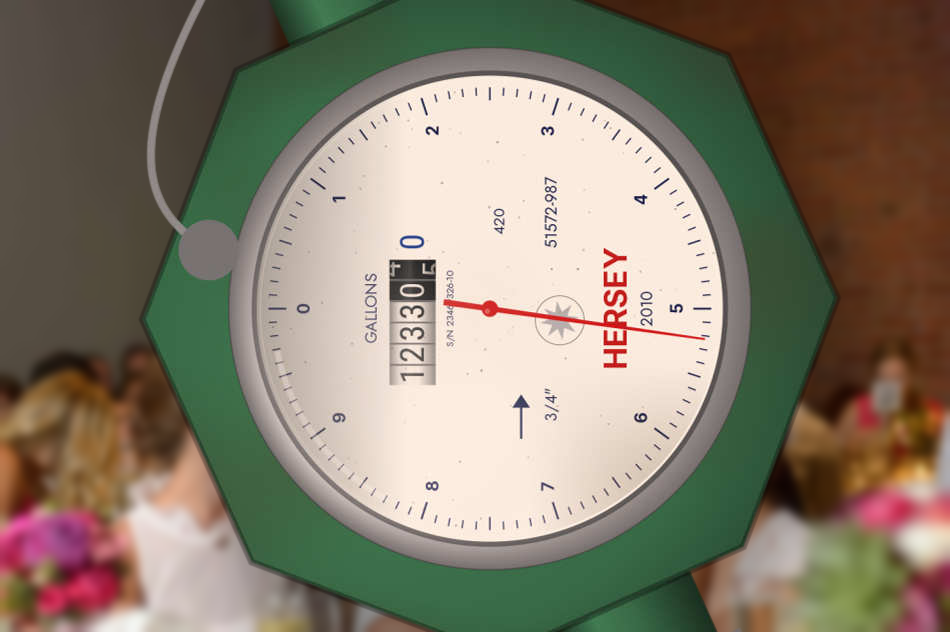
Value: 1233045.2 gal
